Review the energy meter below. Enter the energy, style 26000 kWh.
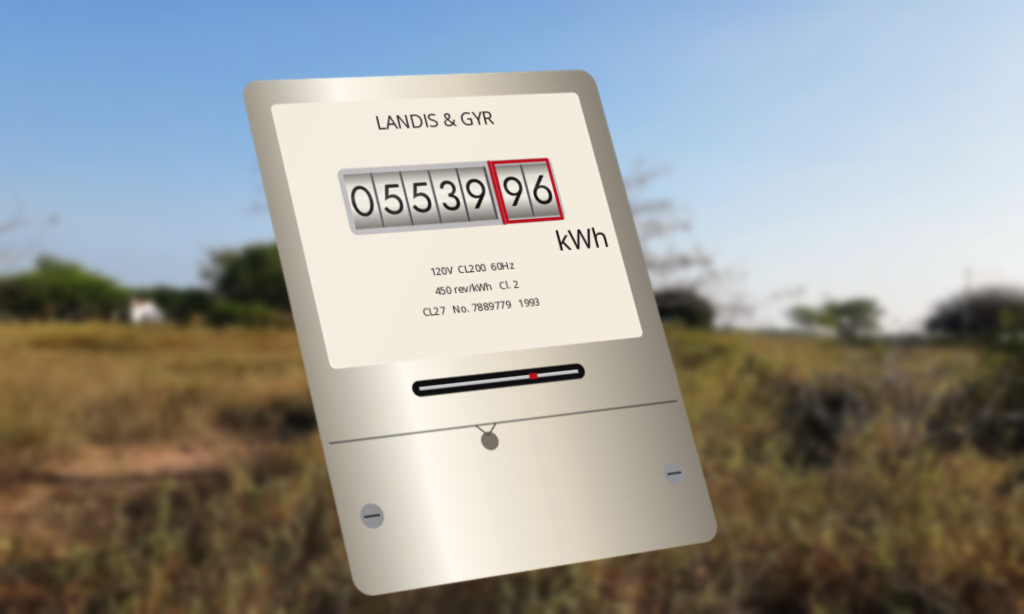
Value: 5539.96 kWh
